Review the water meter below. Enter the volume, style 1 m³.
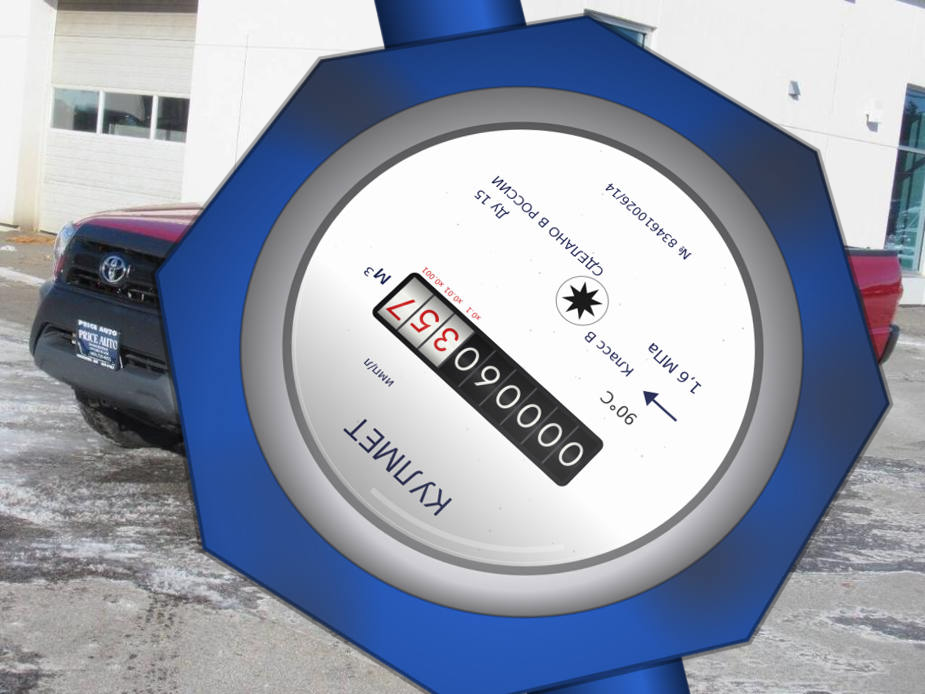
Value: 60.357 m³
